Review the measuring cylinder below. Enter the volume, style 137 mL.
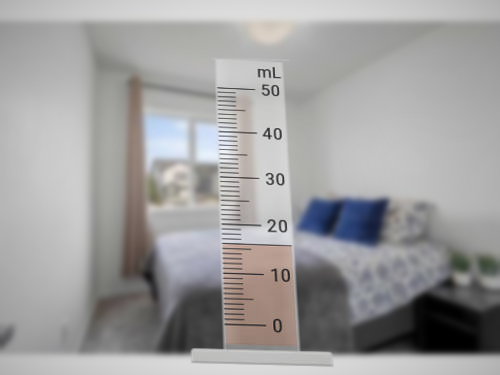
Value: 16 mL
